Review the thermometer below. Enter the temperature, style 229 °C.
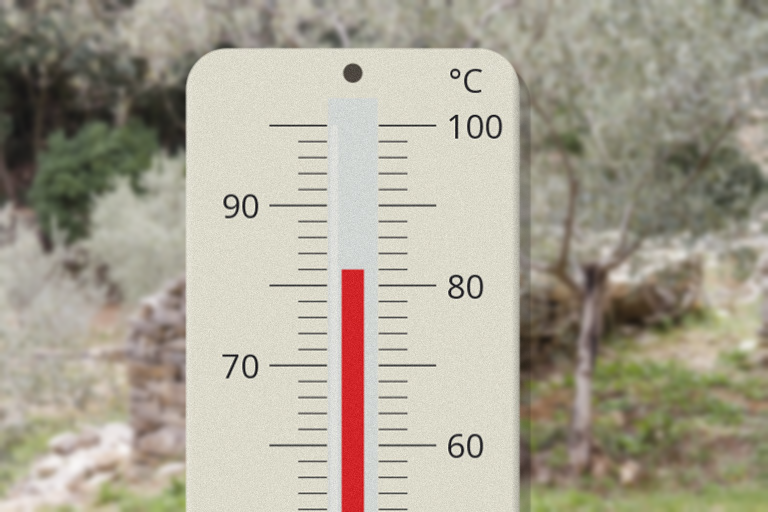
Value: 82 °C
